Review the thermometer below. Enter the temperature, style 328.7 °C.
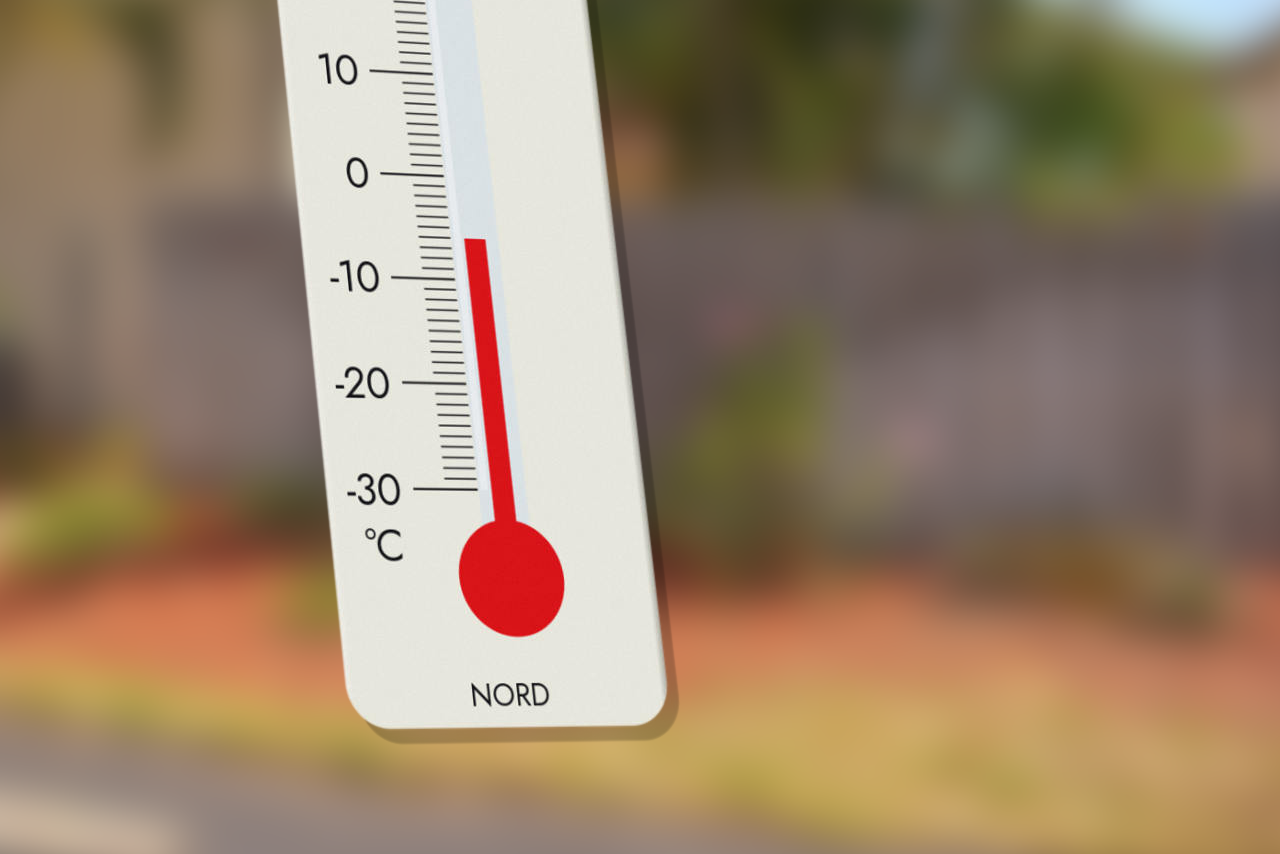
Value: -6 °C
